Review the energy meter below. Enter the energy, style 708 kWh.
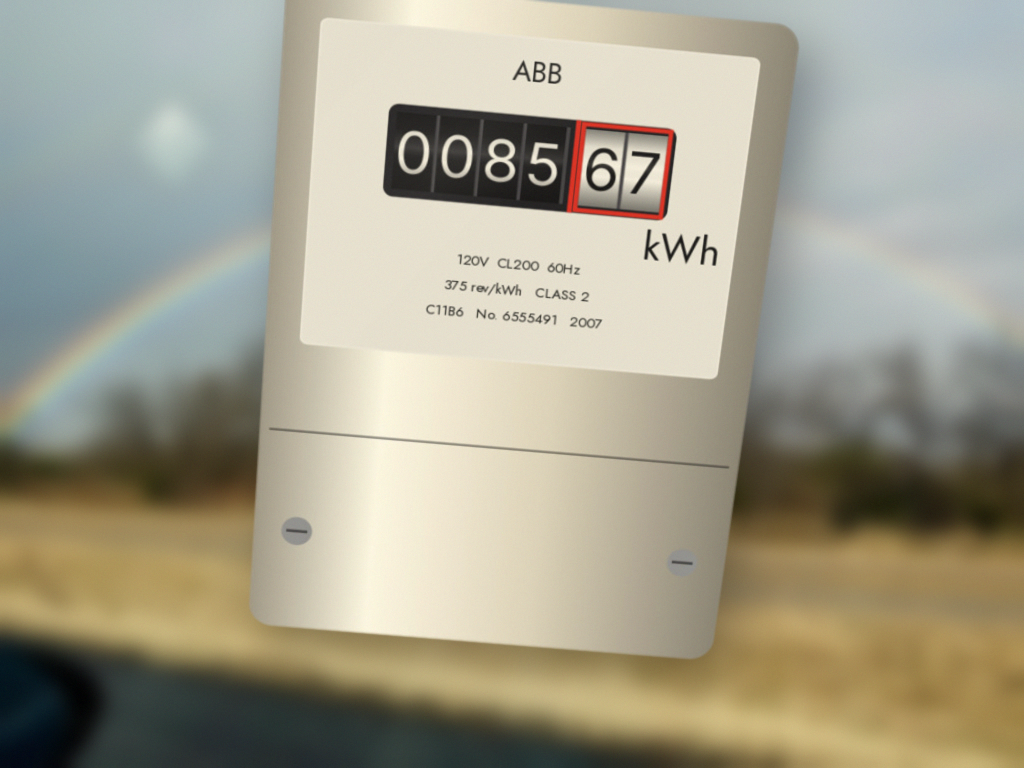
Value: 85.67 kWh
